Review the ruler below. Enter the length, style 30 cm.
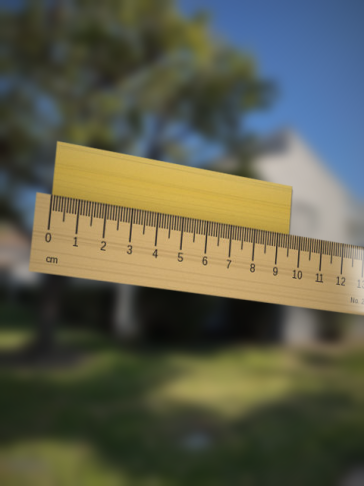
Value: 9.5 cm
